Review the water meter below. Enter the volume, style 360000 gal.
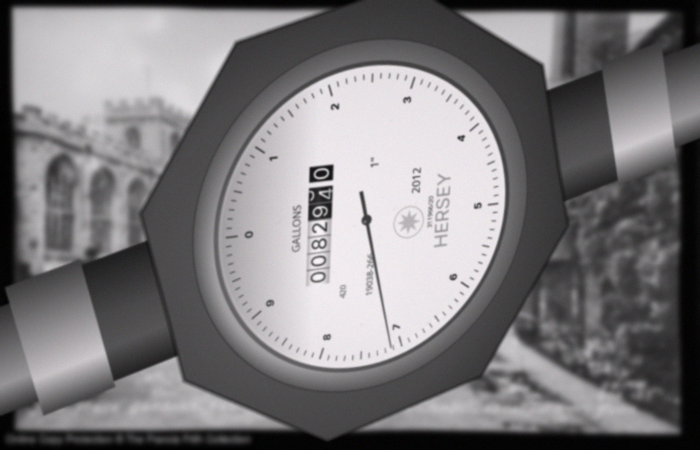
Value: 82937.1 gal
